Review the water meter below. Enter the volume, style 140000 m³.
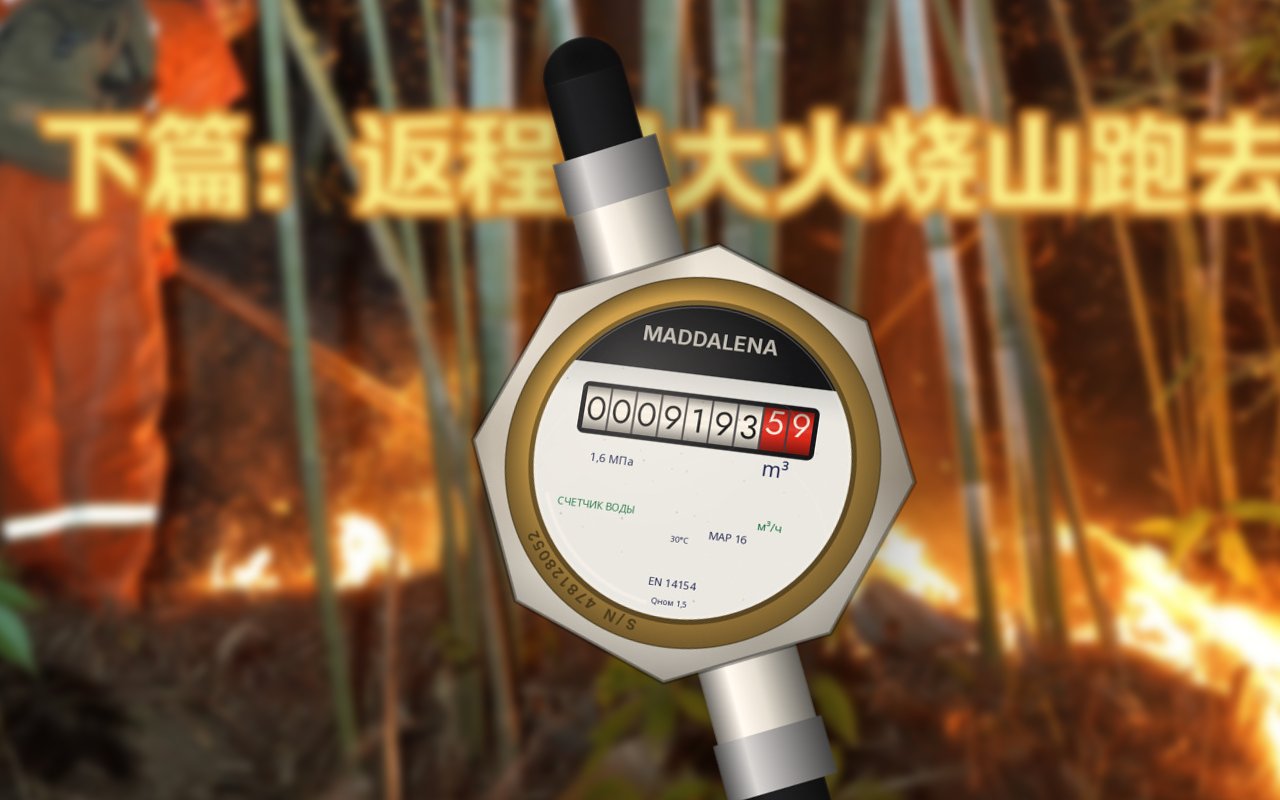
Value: 9193.59 m³
